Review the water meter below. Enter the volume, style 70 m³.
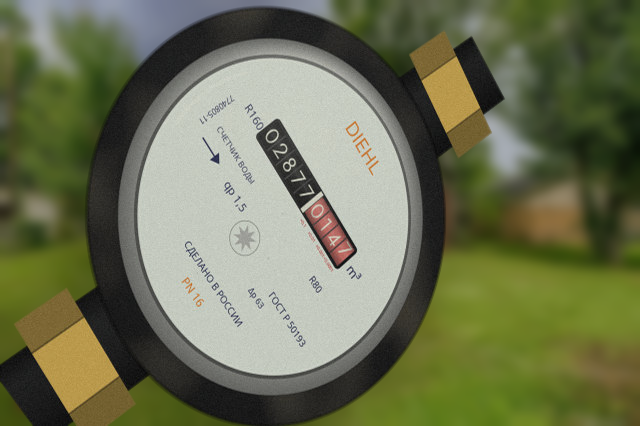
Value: 2877.0147 m³
